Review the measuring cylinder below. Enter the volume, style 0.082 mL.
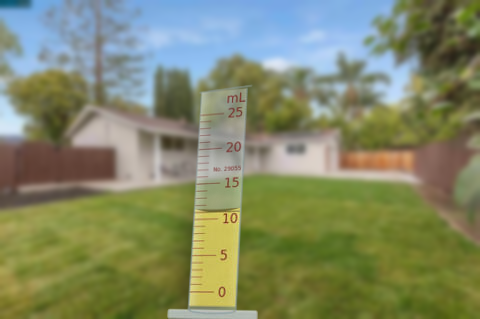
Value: 11 mL
